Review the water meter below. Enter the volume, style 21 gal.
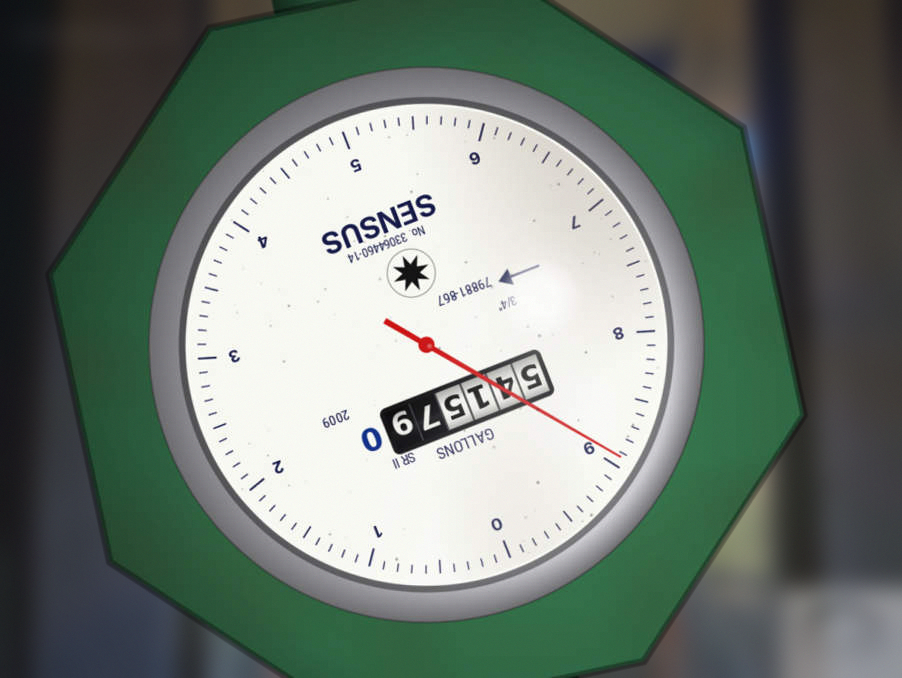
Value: 5415788.9 gal
